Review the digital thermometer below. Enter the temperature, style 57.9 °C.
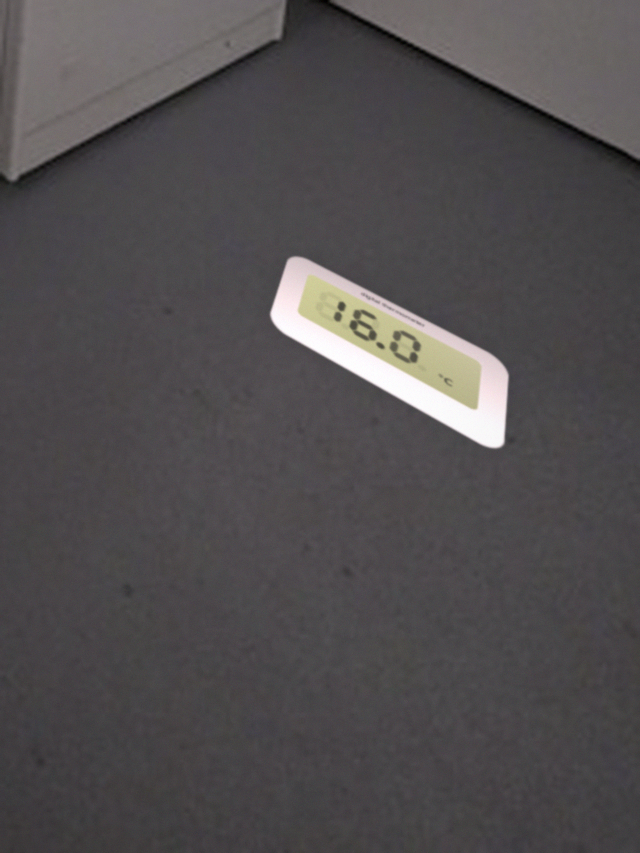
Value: 16.0 °C
